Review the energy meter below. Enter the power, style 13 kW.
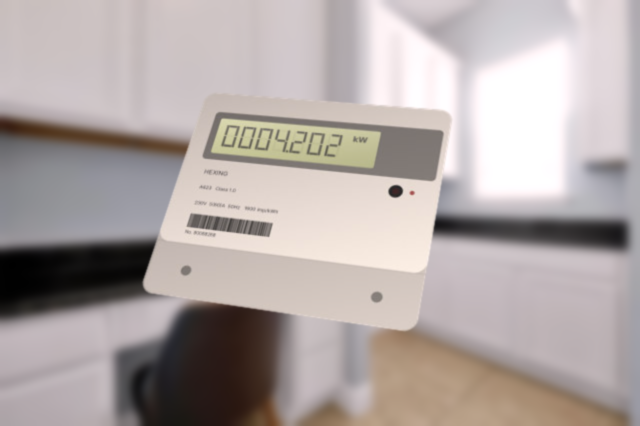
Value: 4.202 kW
